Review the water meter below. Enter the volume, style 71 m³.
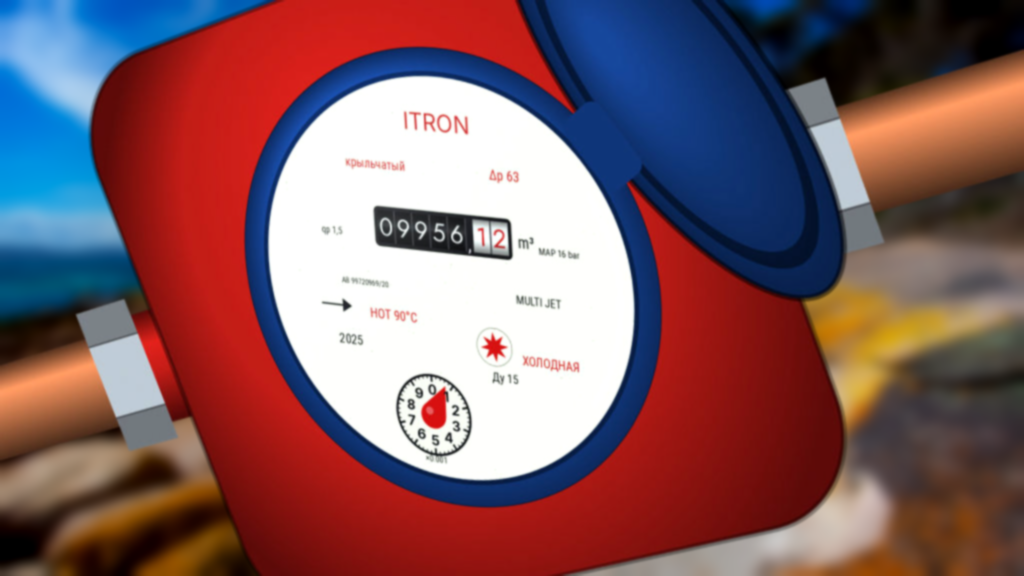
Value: 9956.120 m³
